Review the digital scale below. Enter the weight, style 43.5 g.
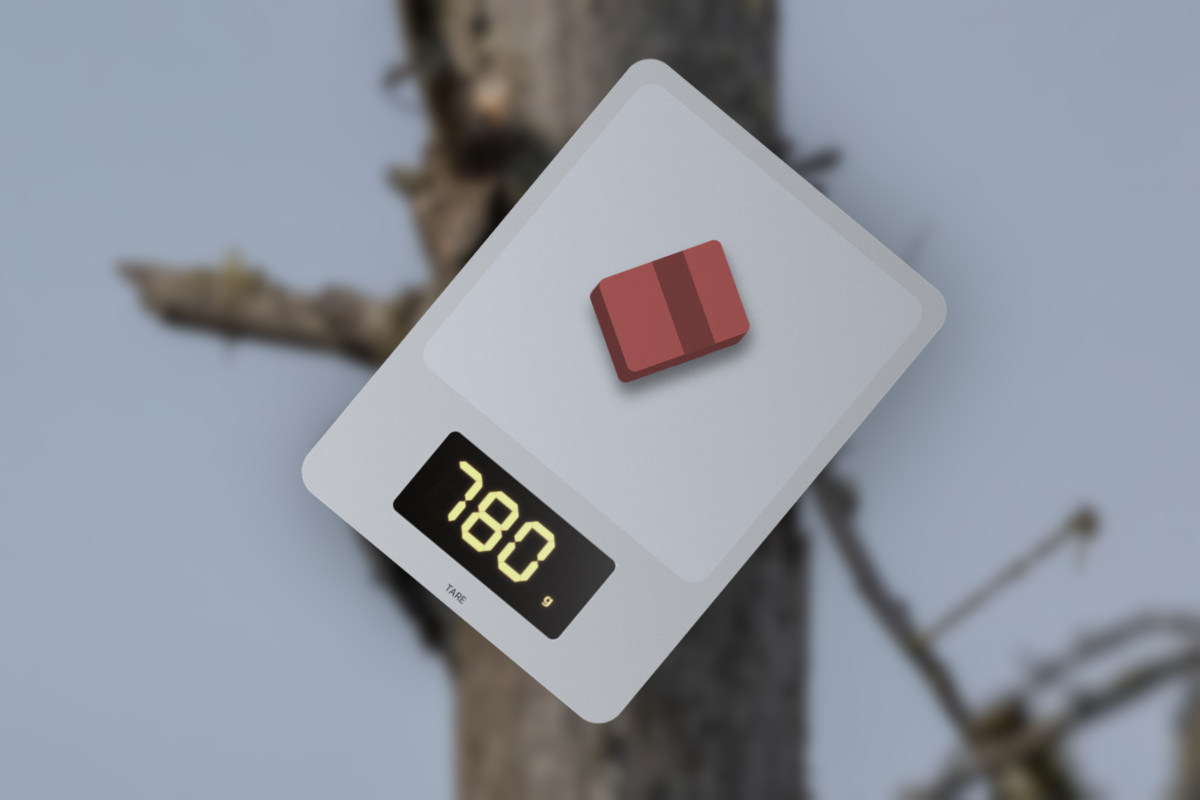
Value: 780 g
